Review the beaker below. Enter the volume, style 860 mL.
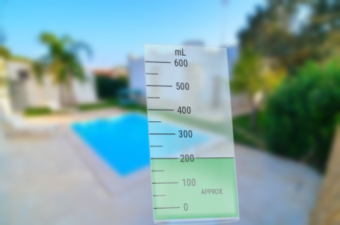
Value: 200 mL
